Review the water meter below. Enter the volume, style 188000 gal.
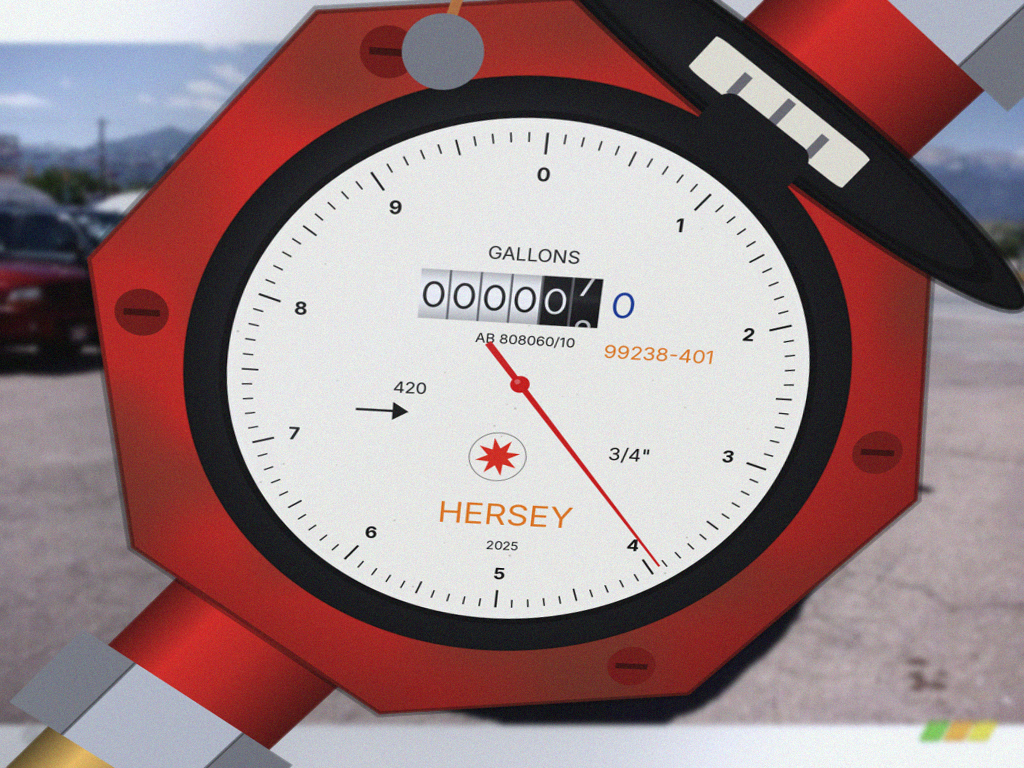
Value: 73.9 gal
